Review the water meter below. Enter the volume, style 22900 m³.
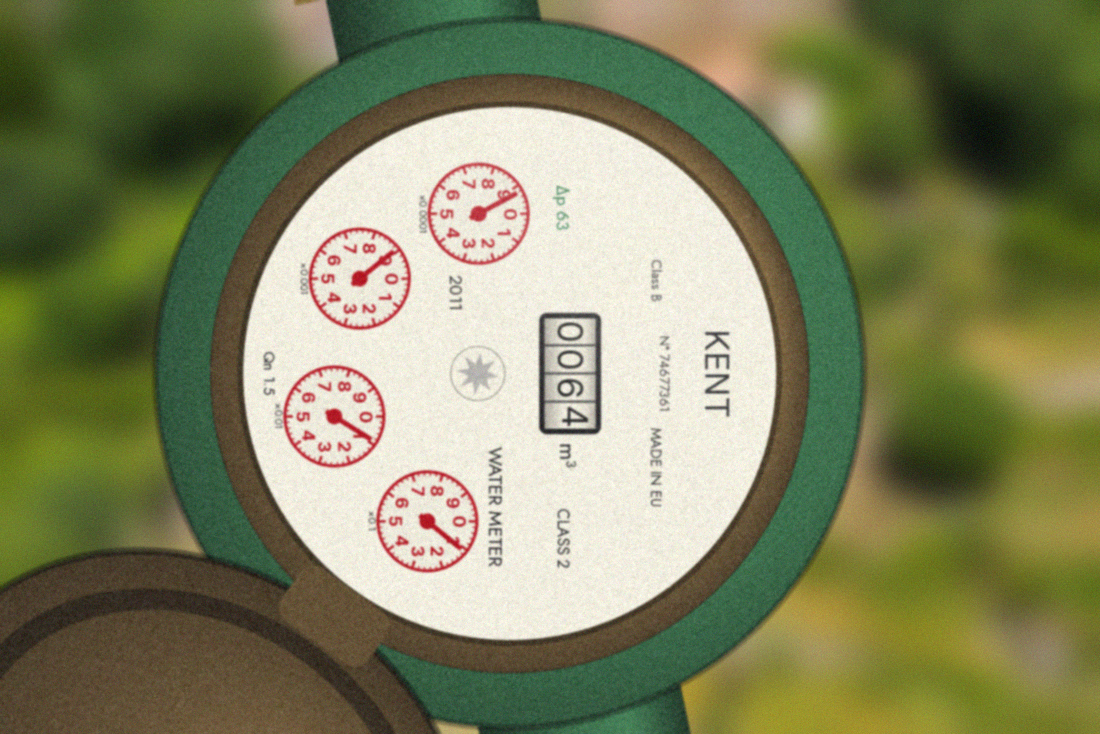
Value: 64.1089 m³
